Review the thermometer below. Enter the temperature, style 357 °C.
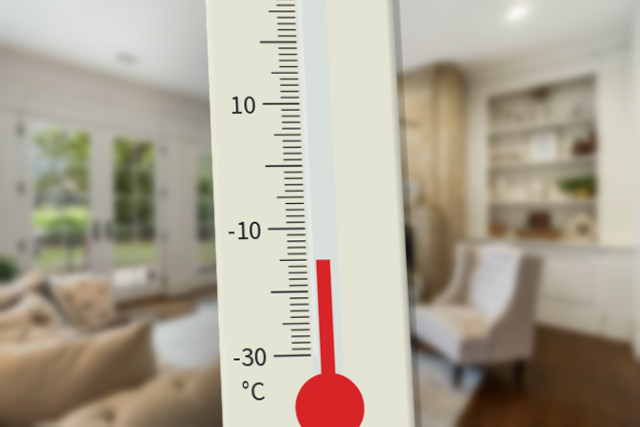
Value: -15 °C
